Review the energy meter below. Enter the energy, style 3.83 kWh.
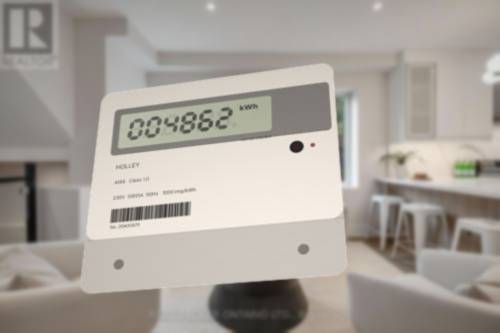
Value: 4862 kWh
